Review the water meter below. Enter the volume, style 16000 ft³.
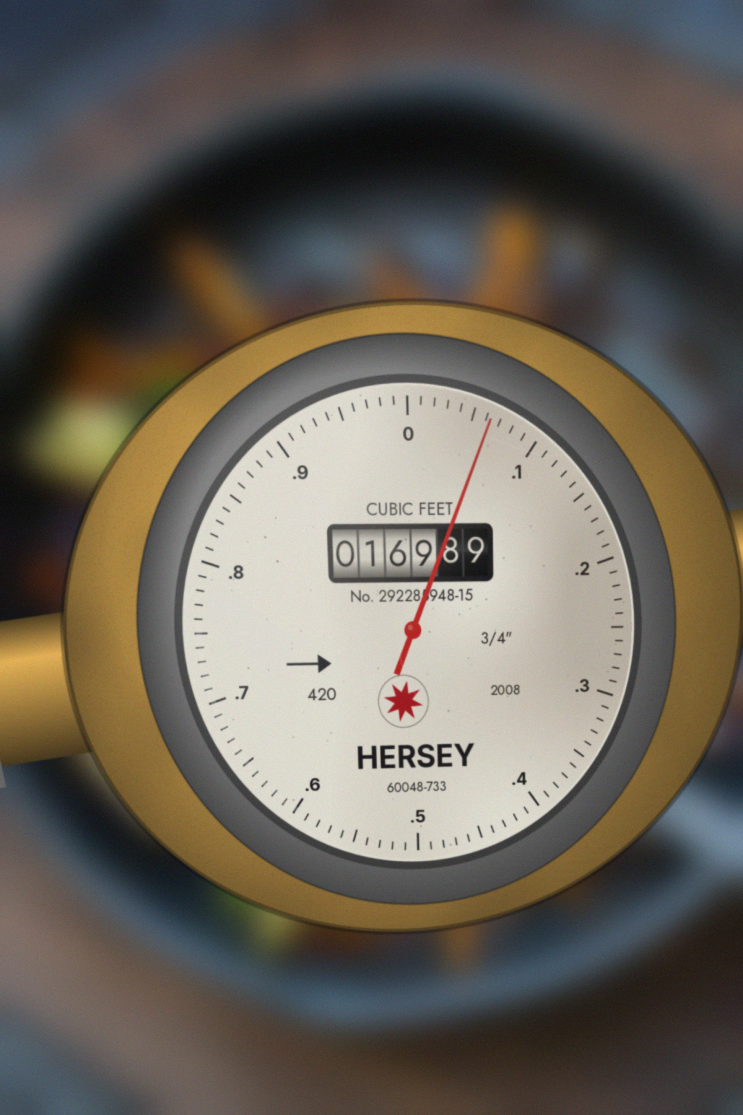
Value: 16989.06 ft³
